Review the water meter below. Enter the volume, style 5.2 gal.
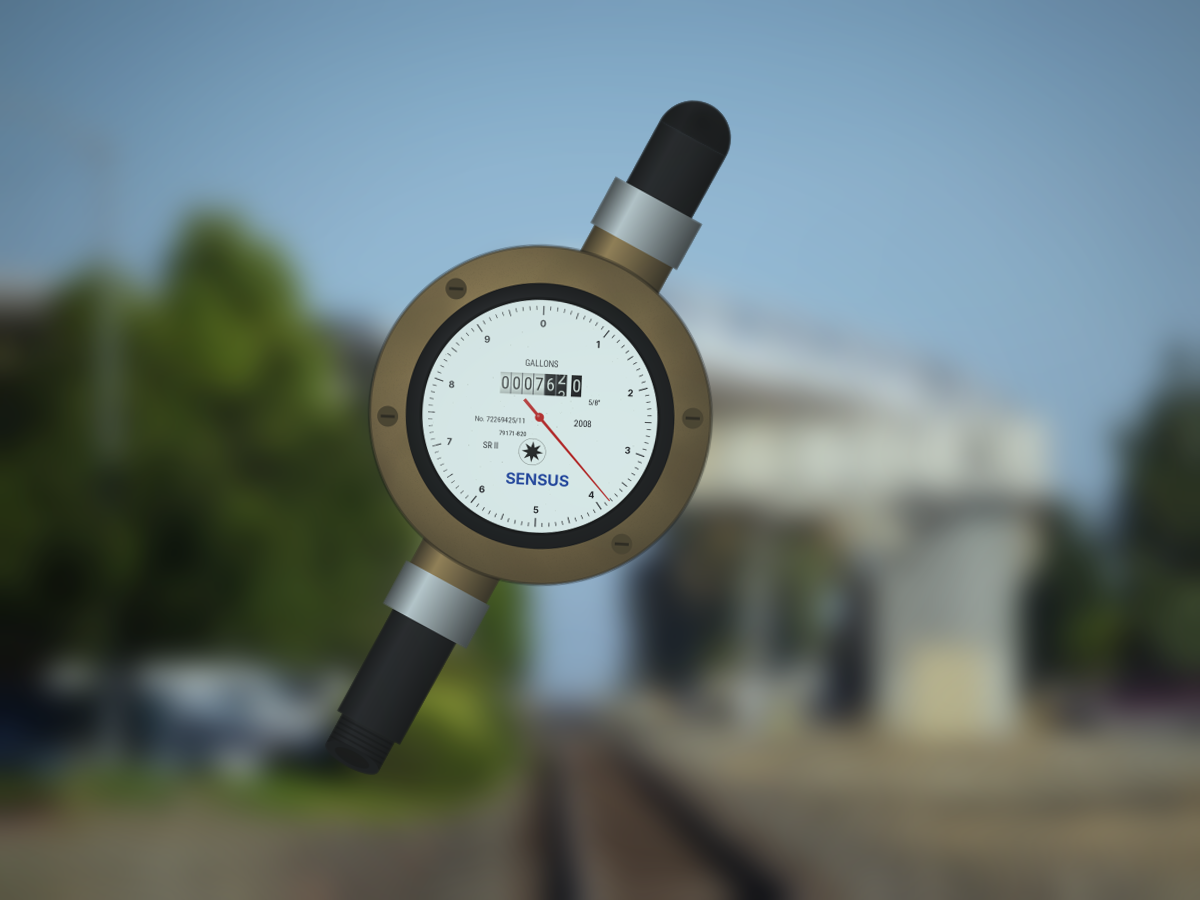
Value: 7623.8 gal
